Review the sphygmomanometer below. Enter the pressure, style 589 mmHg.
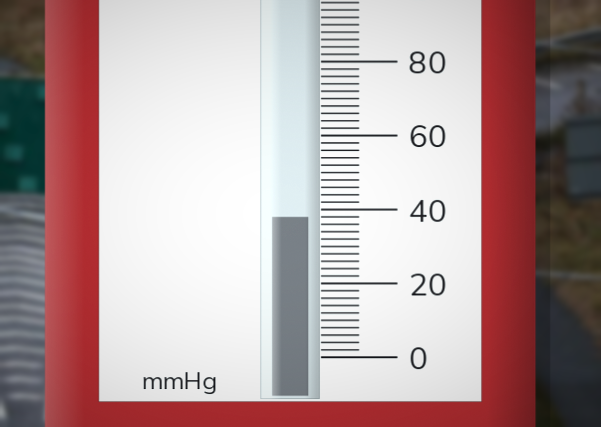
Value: 38 mmHg
